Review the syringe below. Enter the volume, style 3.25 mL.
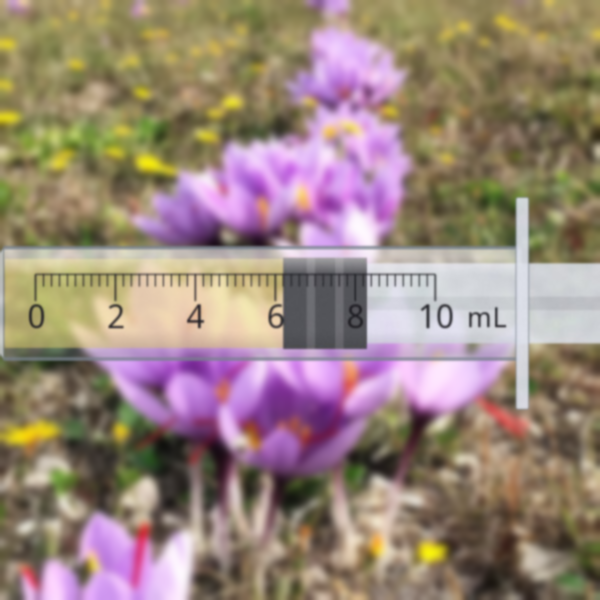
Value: 6.2 mL
